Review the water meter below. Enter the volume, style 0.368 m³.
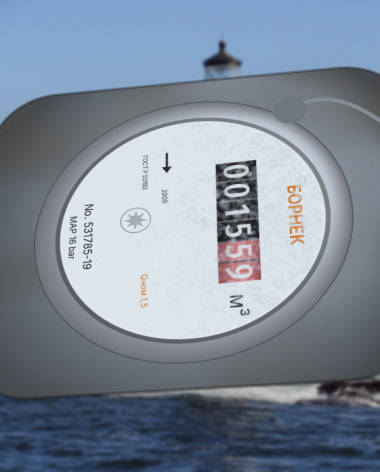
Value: 15.59 m³
